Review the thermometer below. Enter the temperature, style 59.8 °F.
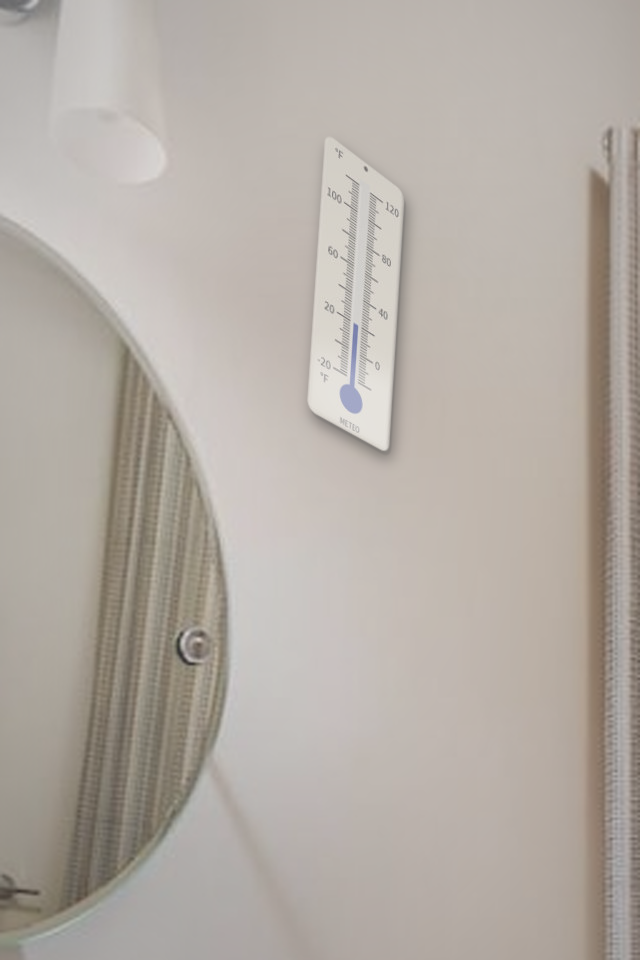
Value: 20 °F
